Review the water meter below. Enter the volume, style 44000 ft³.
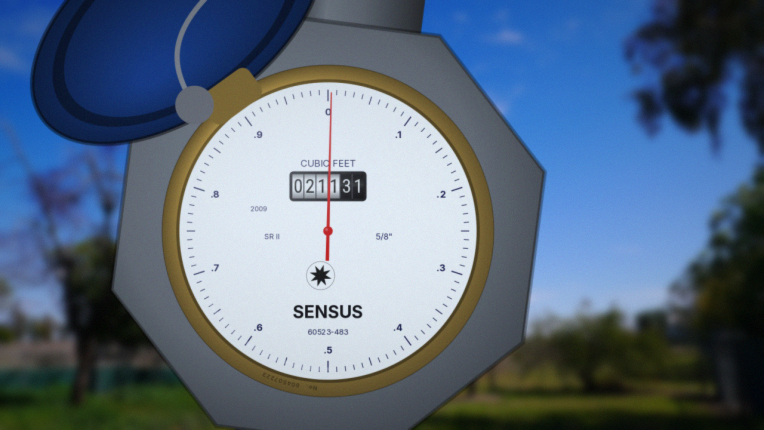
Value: 21131.00 ft³
